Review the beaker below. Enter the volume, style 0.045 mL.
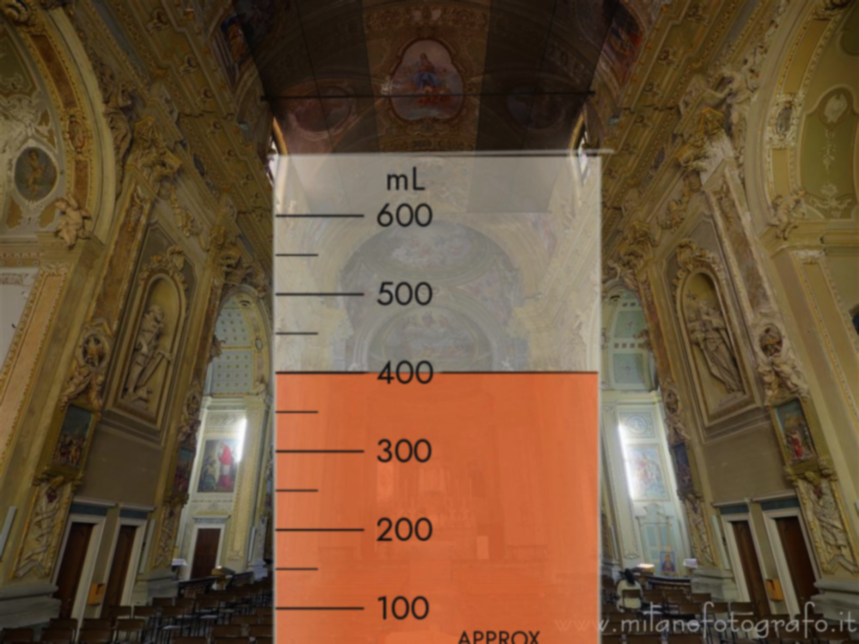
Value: 400 mL
